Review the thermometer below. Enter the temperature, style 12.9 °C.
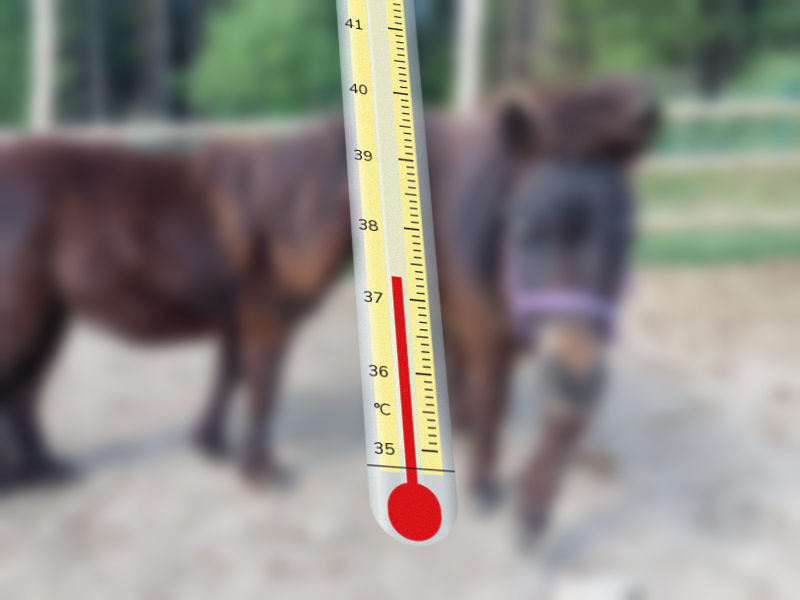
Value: 37.3 °C
